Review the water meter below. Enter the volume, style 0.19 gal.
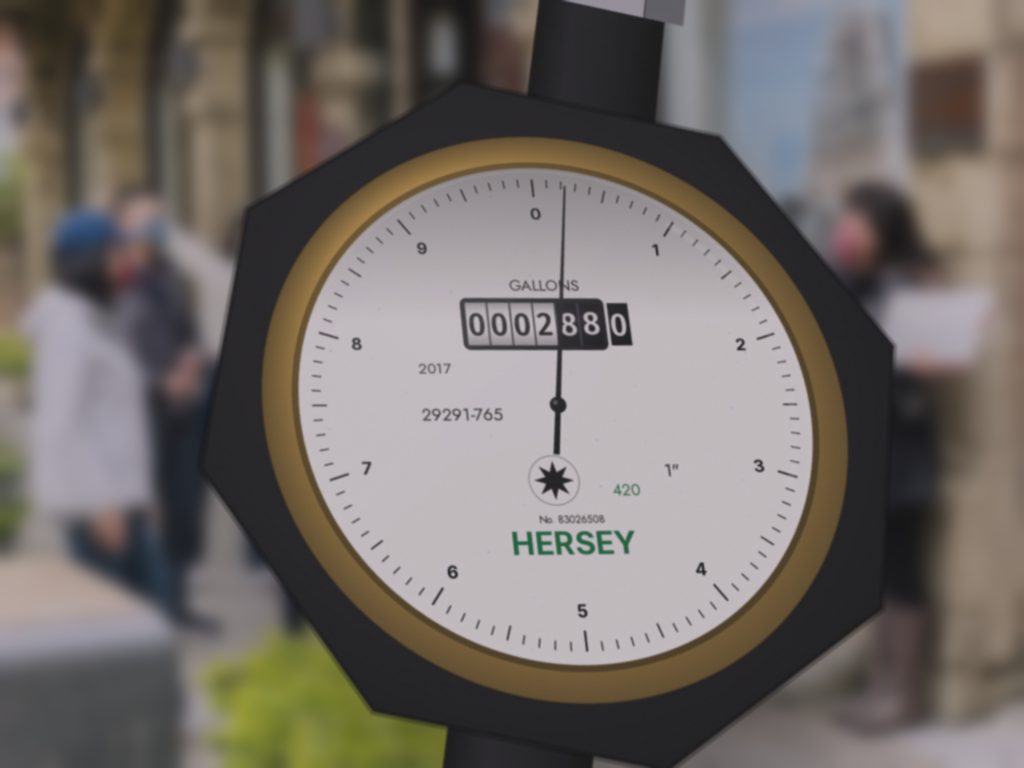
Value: 2880.2 gal
